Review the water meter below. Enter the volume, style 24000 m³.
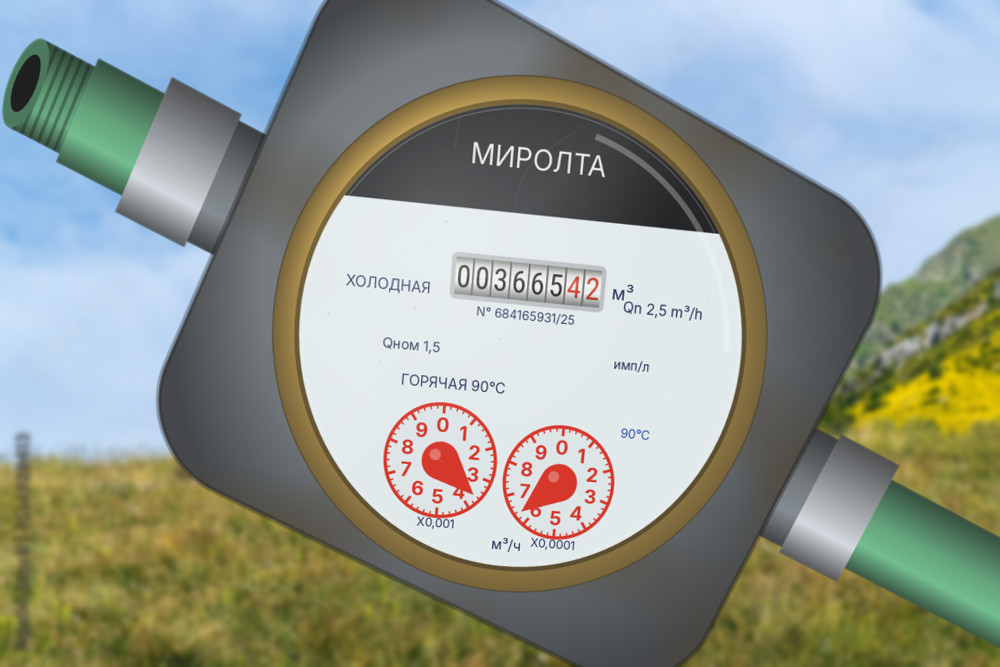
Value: 3665.4236 m³
